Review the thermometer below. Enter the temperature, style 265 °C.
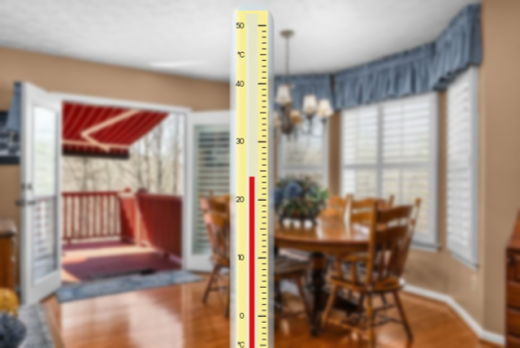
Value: 24 °C
